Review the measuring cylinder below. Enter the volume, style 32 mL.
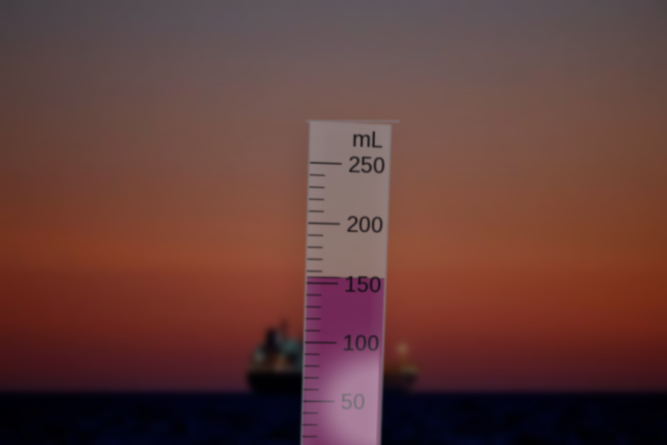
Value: 155 mL
